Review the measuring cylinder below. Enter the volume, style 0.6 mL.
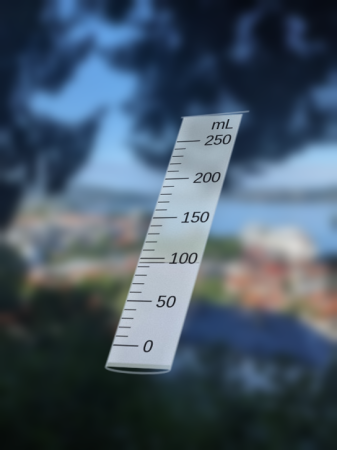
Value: 95 mL
